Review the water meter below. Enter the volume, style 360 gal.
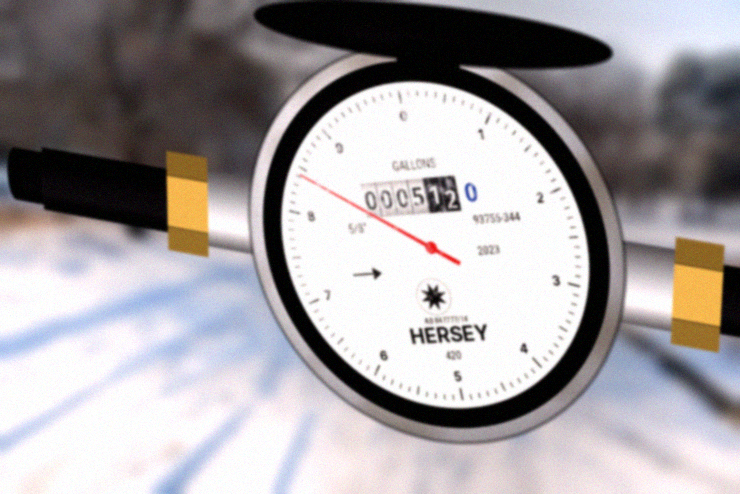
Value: 5118.4 gal
